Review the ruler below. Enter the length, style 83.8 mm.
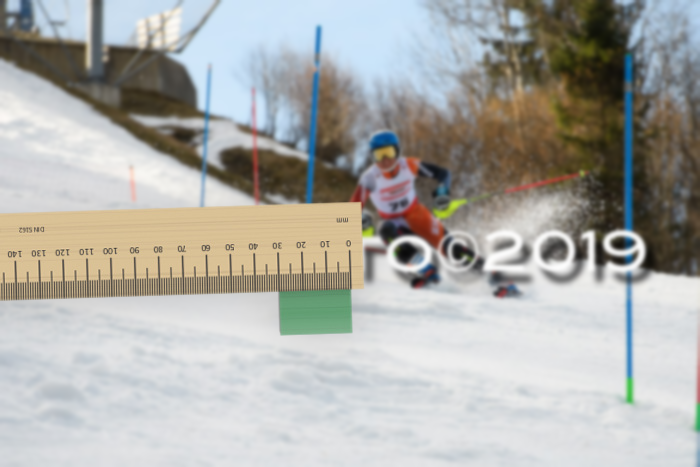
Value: 30 mm
